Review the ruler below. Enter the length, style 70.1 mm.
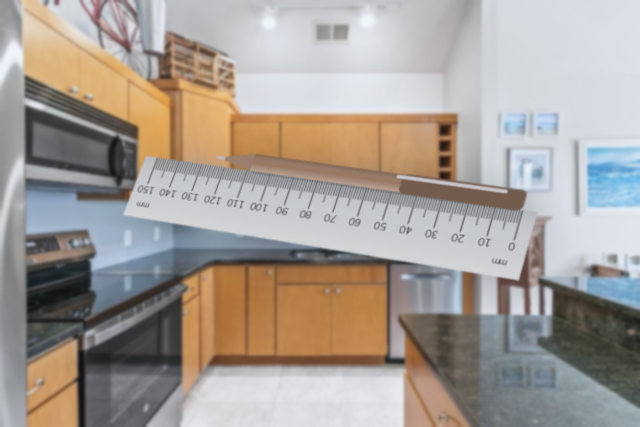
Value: 125 mm
